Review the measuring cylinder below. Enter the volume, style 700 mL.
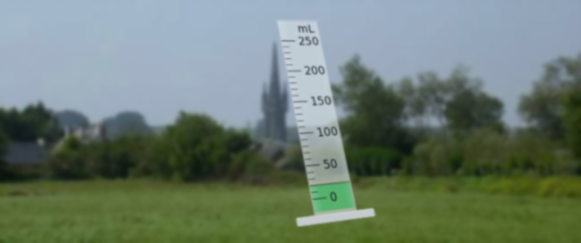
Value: 20 mL
